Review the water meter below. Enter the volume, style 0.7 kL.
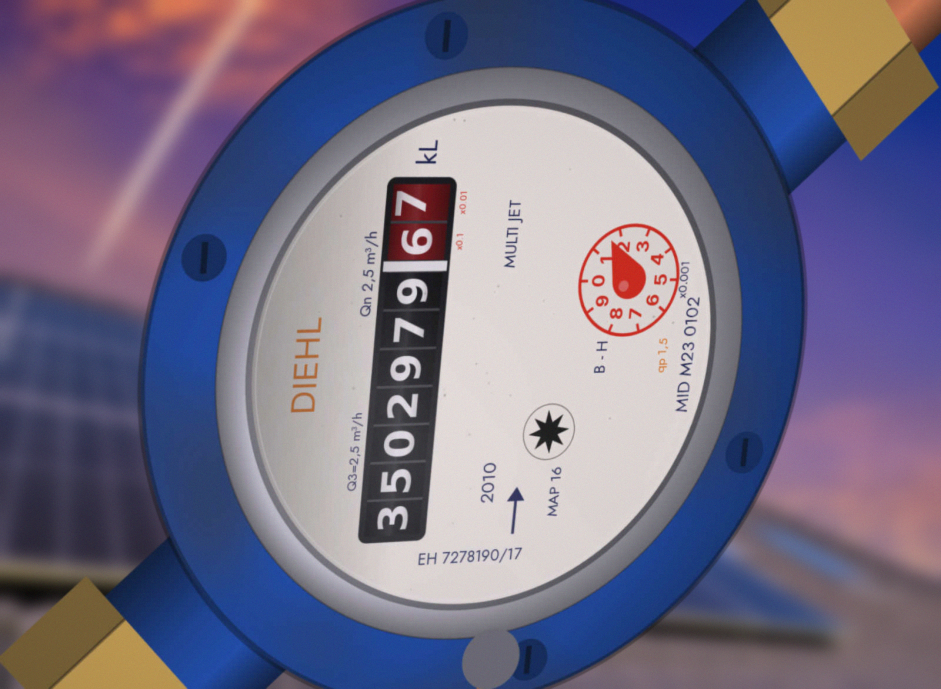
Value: 3502979.671 kL
